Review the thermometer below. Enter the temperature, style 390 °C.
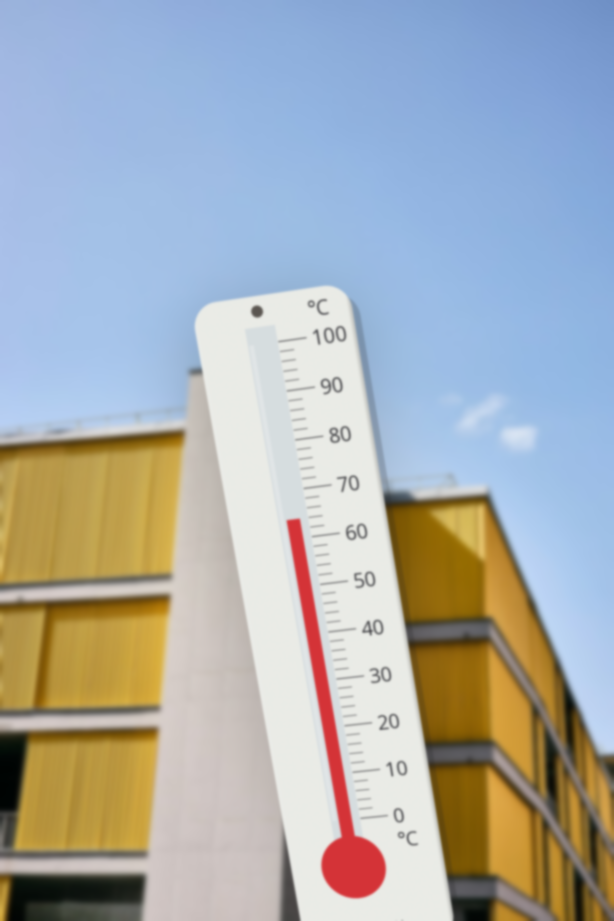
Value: 64 °C
